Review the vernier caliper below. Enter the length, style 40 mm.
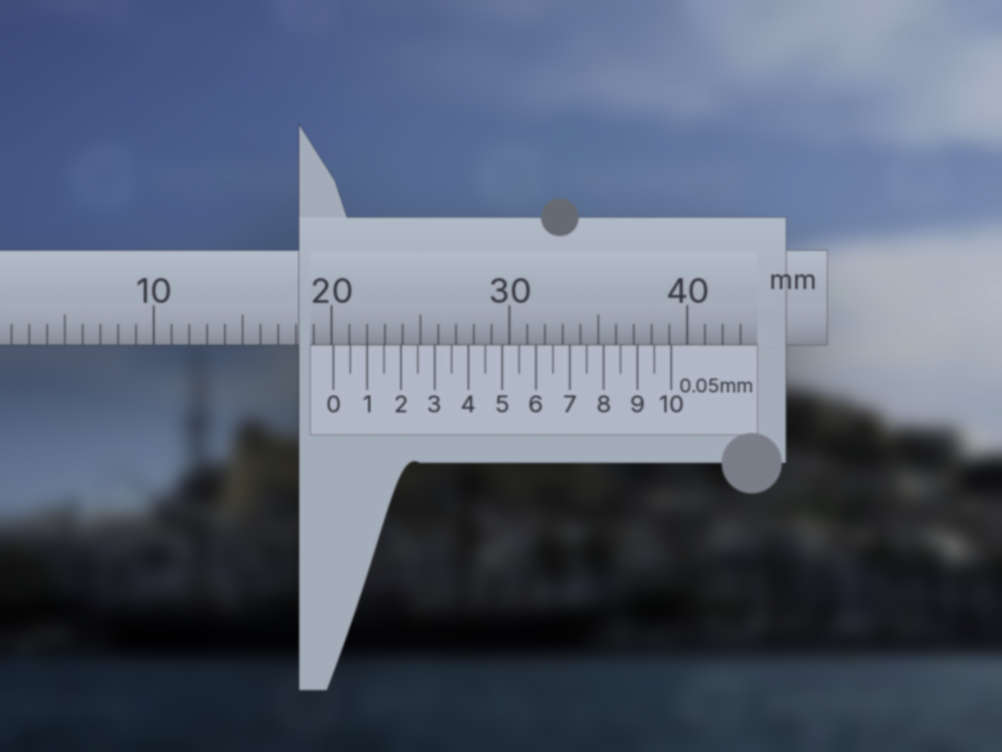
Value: 20.1 mm
